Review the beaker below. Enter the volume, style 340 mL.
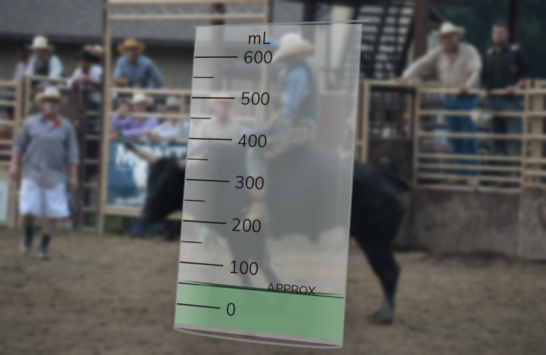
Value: 50 mL
